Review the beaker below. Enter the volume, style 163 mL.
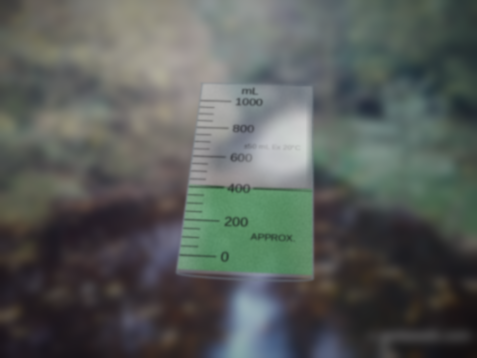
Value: 400 mL
